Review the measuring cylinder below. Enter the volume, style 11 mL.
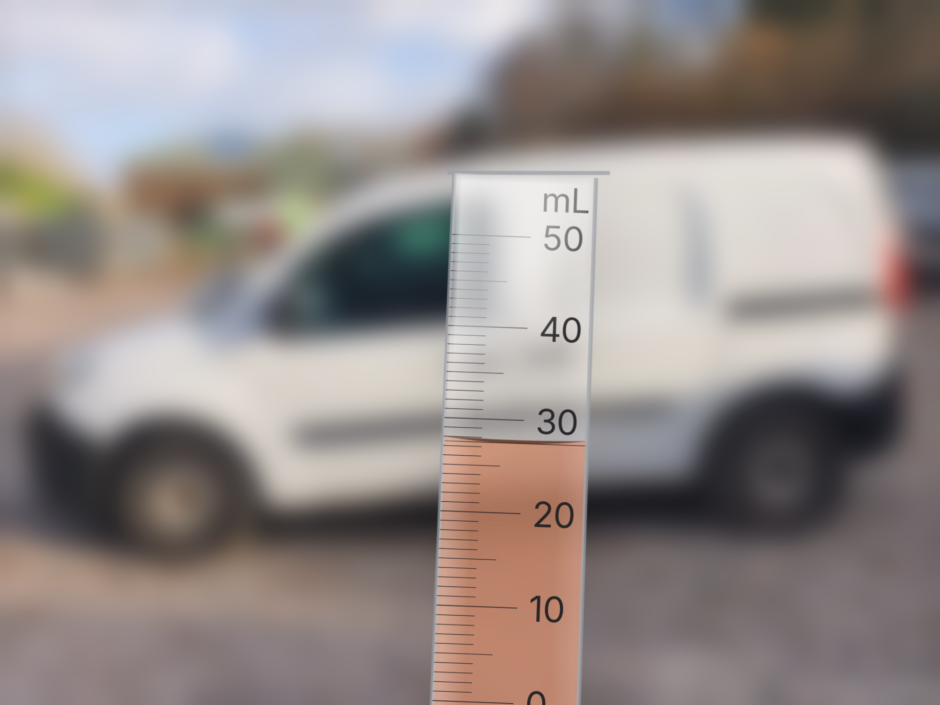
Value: 27.5 mL
